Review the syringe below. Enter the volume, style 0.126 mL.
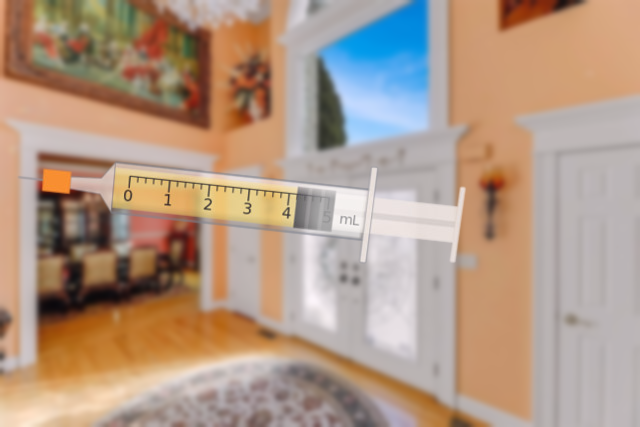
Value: 4.2 mL
